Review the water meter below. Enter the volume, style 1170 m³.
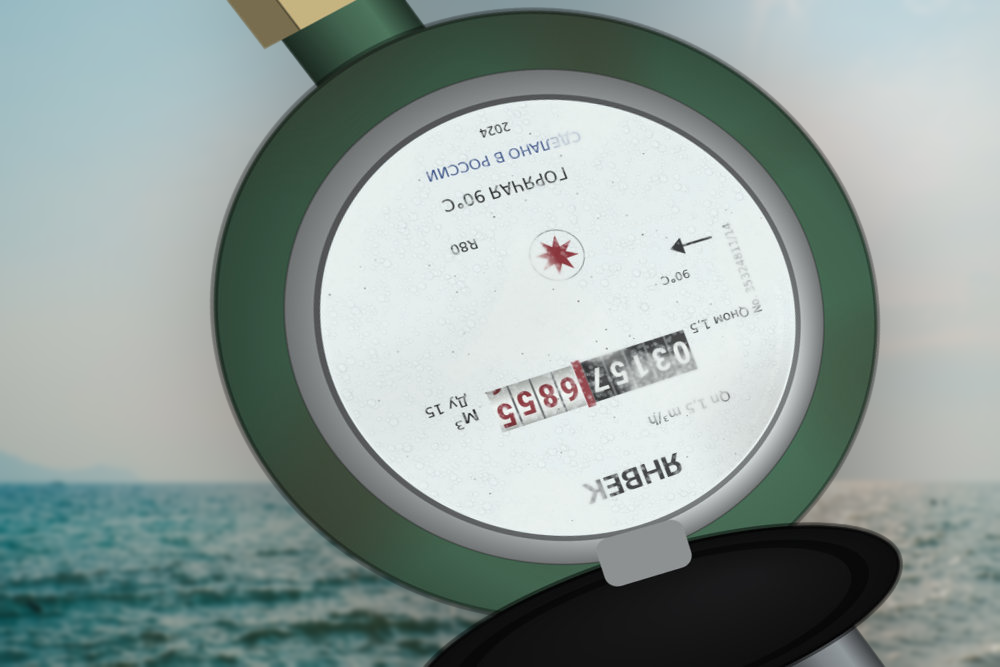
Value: 3157.6855 m³
